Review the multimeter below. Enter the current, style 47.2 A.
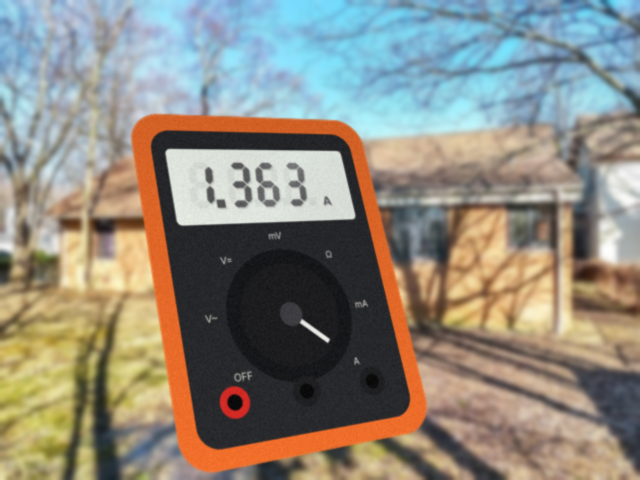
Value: 1.363 A
